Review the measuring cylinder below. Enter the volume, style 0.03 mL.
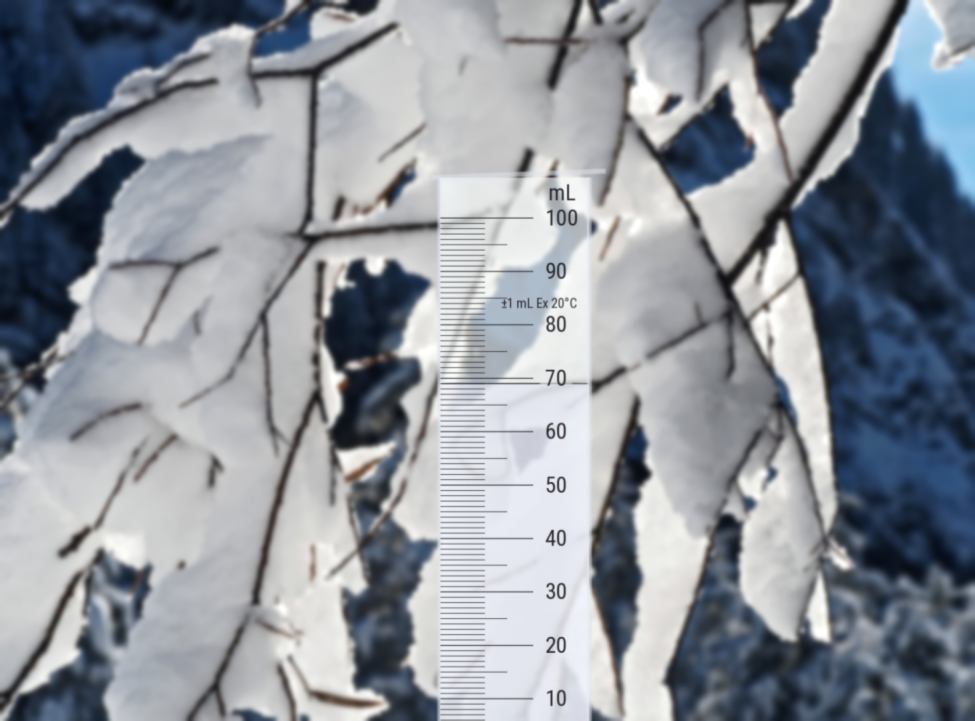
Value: 69 mL
